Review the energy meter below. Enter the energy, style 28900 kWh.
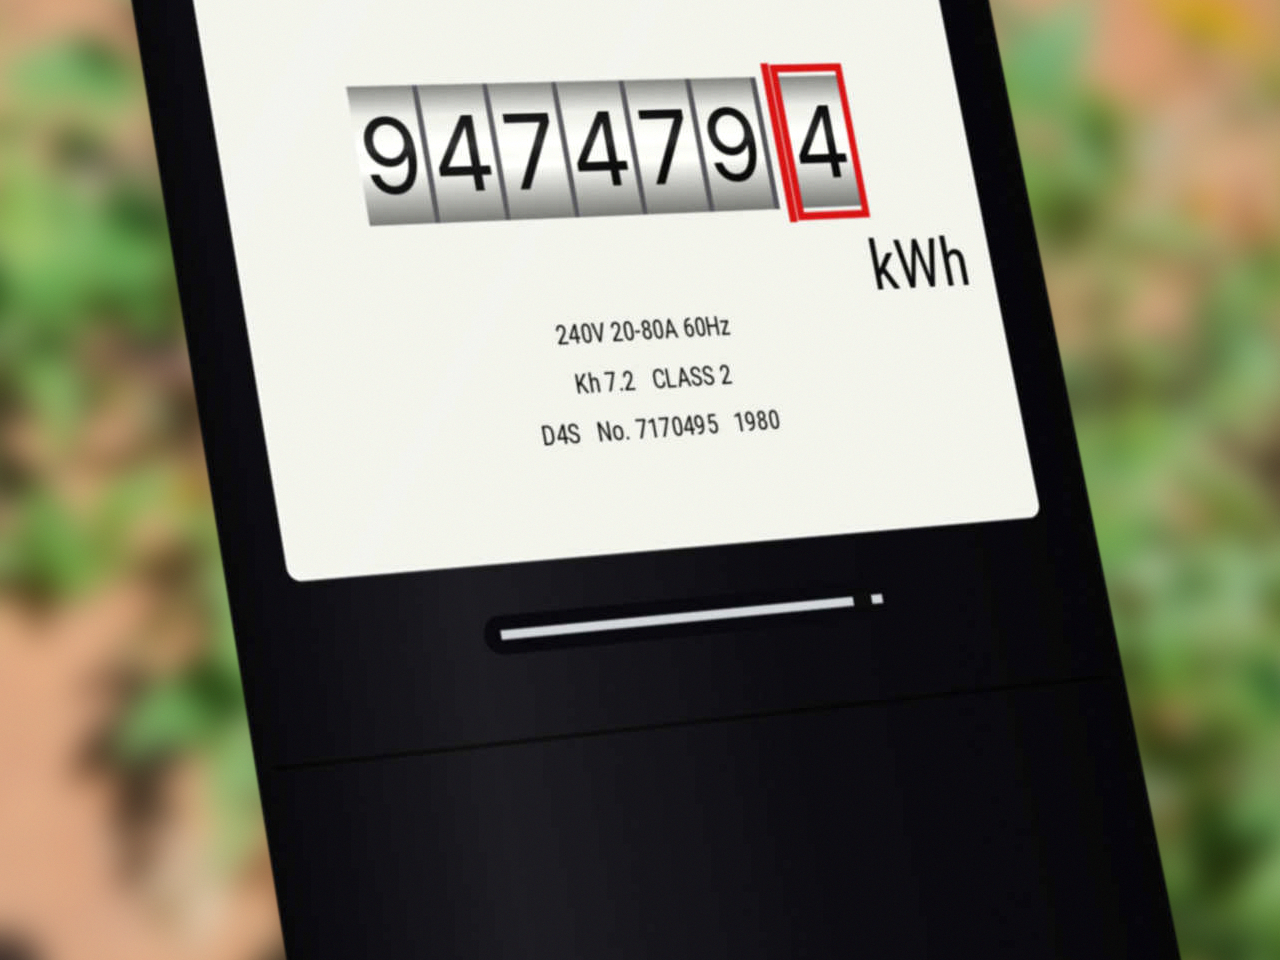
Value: 947479.4 kWh
